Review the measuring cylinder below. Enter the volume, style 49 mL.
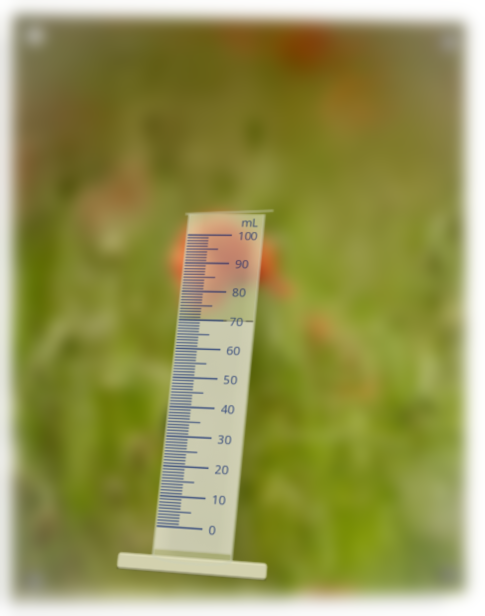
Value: 70 mL
